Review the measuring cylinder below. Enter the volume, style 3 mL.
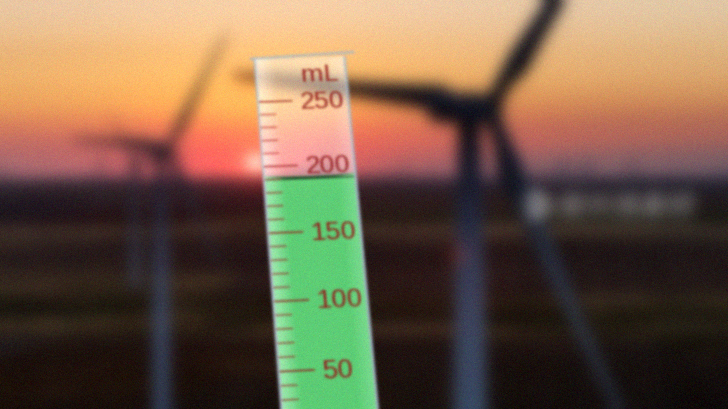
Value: 190 mL
